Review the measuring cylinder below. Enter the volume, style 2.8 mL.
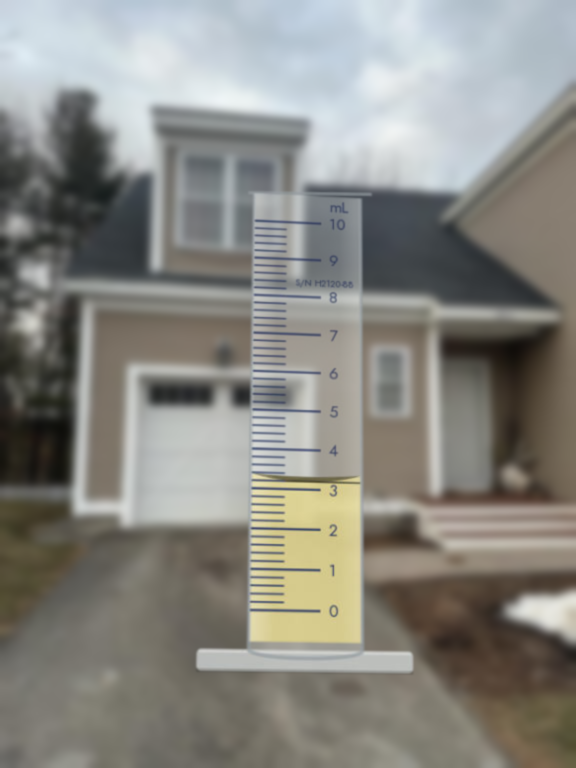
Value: 3.2 mL
